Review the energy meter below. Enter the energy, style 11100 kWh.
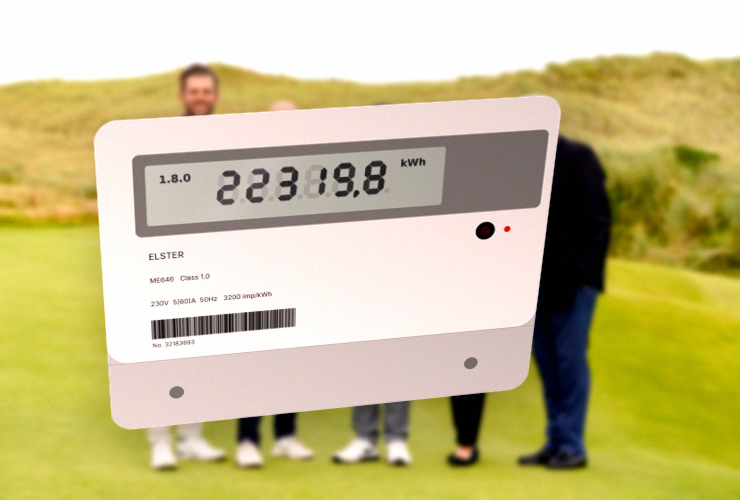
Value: 22319.8 kWh
